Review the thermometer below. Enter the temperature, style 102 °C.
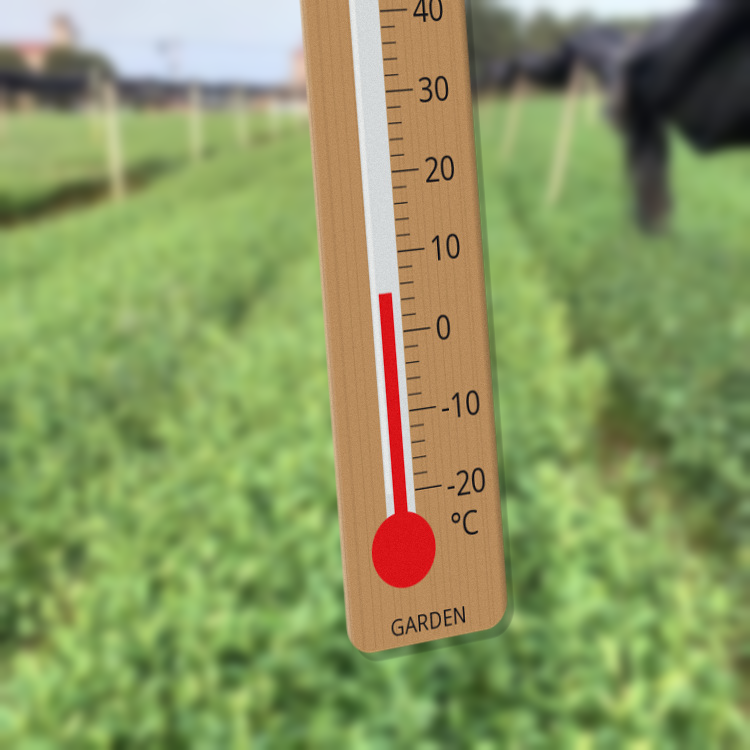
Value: 5 °C
